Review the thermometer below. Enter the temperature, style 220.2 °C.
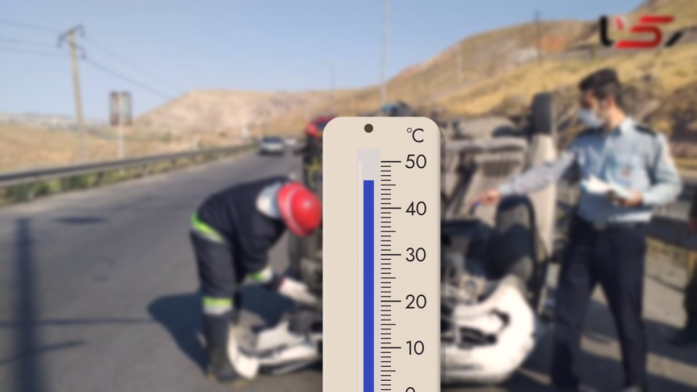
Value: 46 °C
